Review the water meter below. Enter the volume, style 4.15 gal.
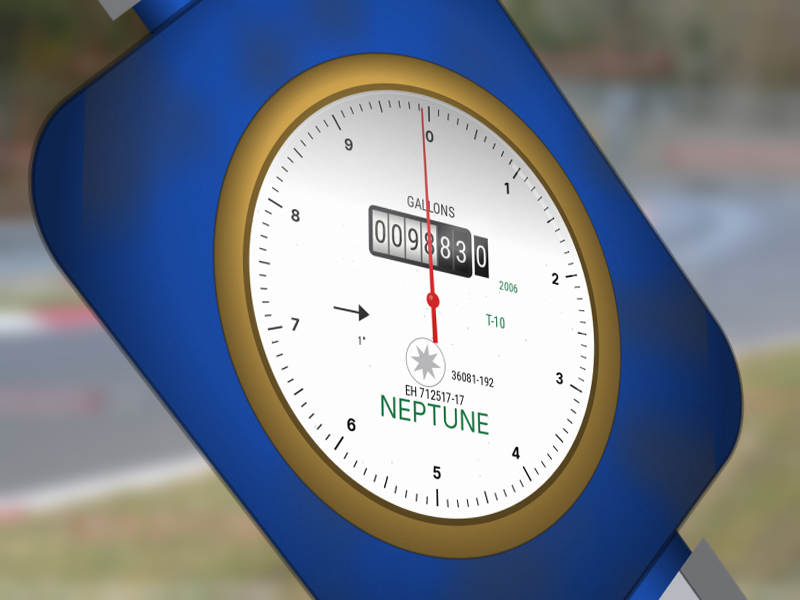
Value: 98829.9 gal
